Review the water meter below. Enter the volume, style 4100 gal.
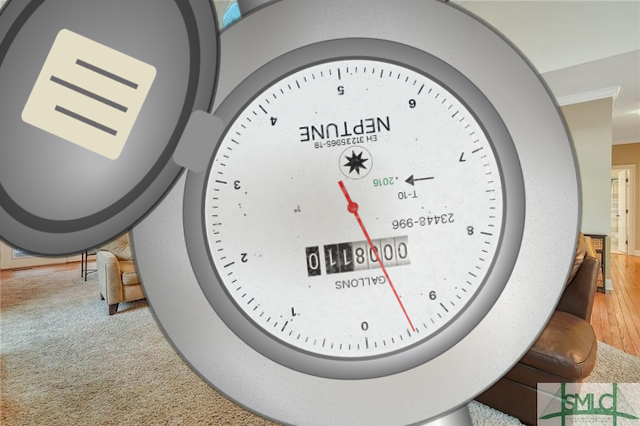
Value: 8109.4 gal
